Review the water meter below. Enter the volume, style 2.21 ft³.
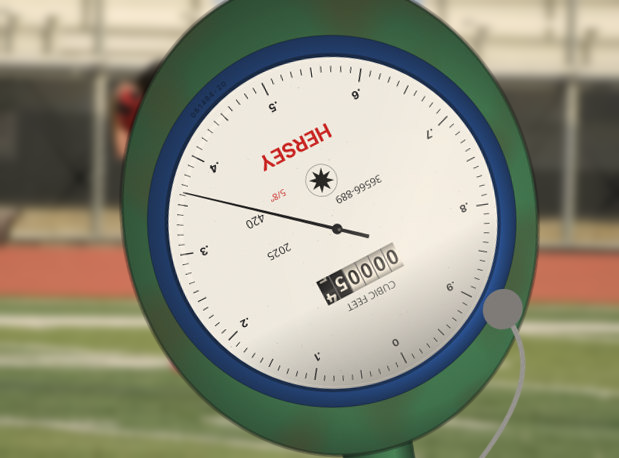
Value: 54.36 ft³
